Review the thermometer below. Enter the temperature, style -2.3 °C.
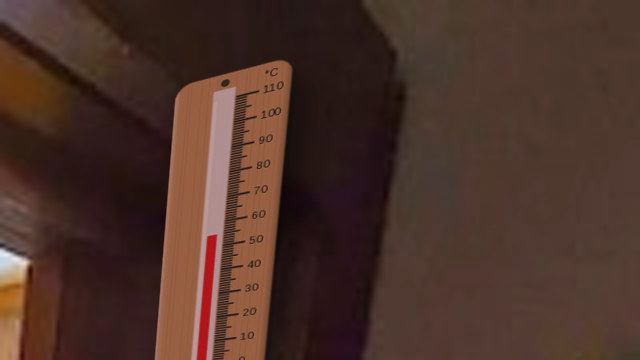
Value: 55 °C
